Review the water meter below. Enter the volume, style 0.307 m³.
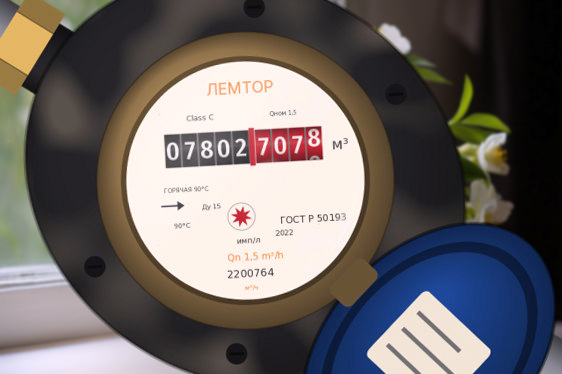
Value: 7802.7078 m³
